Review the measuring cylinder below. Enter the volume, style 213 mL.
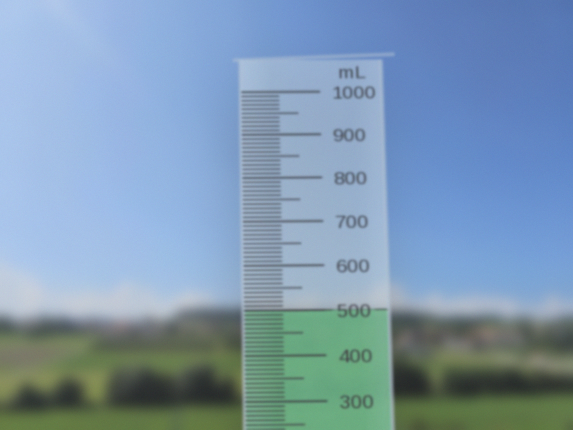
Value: 500 mL
